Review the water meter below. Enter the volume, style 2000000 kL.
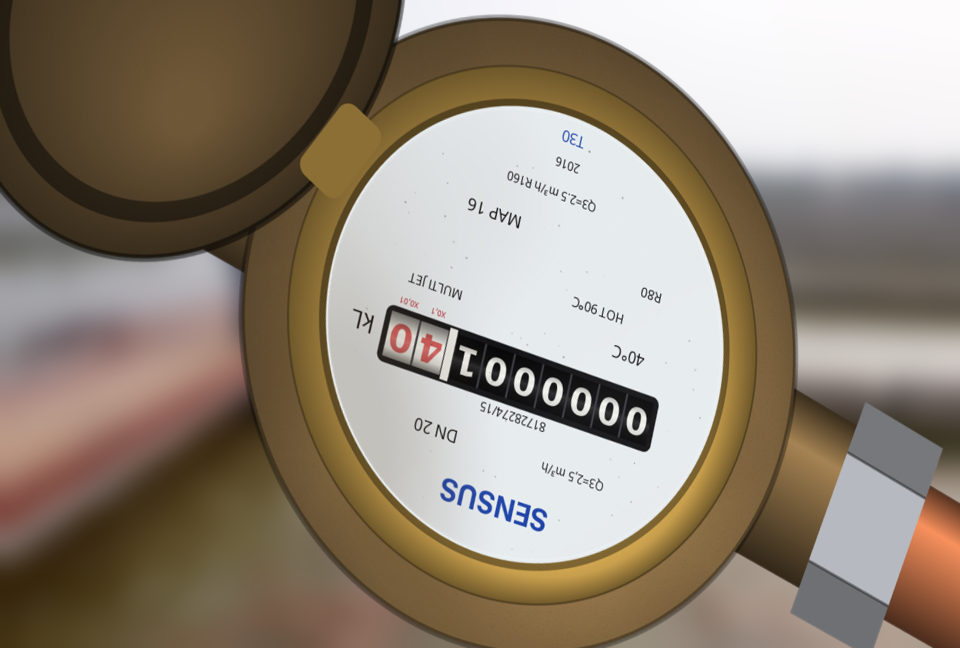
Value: 1.40 kL
